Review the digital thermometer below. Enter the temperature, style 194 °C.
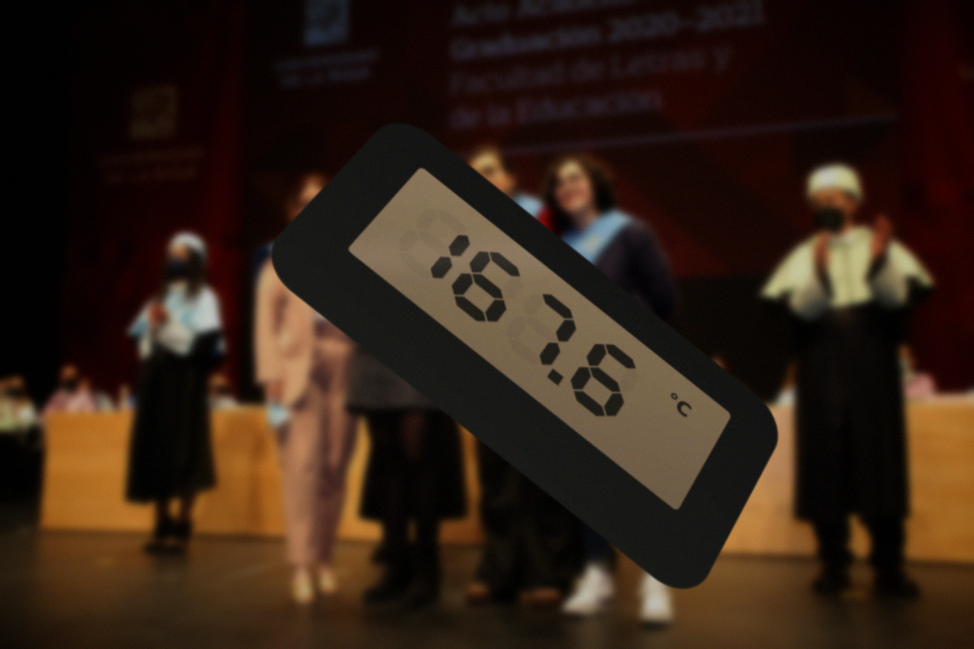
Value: 167.6 °C
